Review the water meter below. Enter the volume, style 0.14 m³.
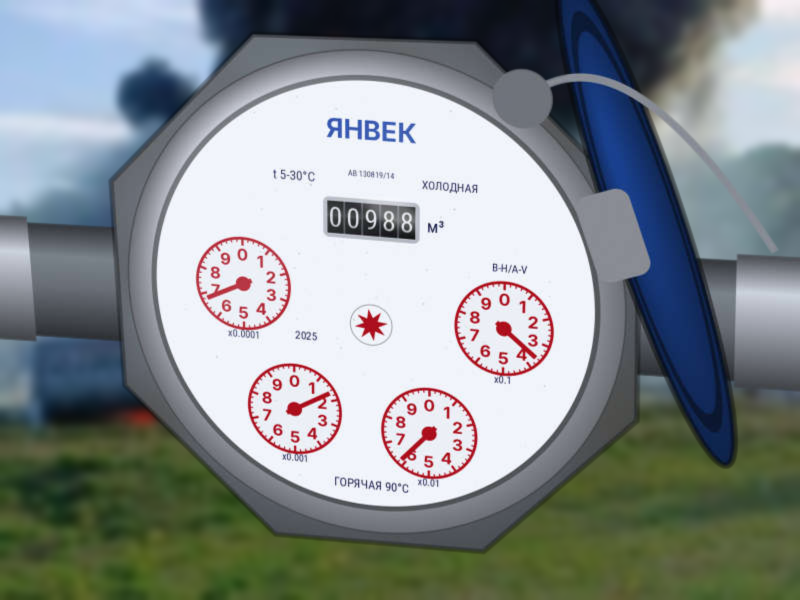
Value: 988.3616 m³
